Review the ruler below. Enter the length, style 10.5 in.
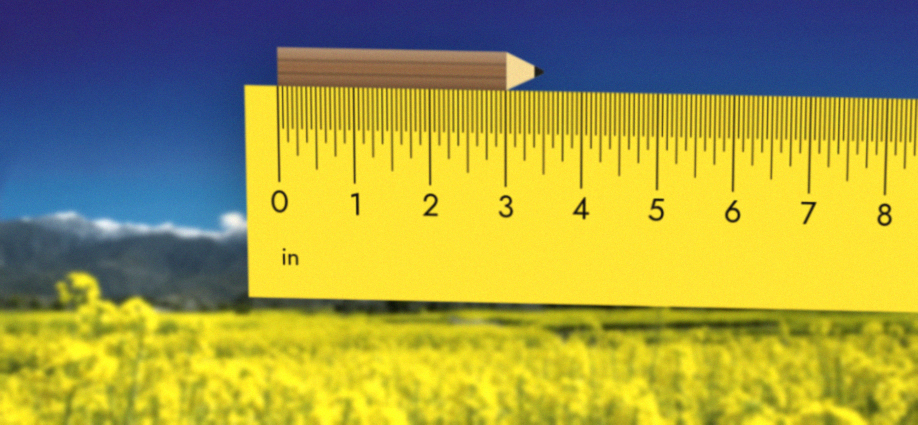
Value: 3.5 in
